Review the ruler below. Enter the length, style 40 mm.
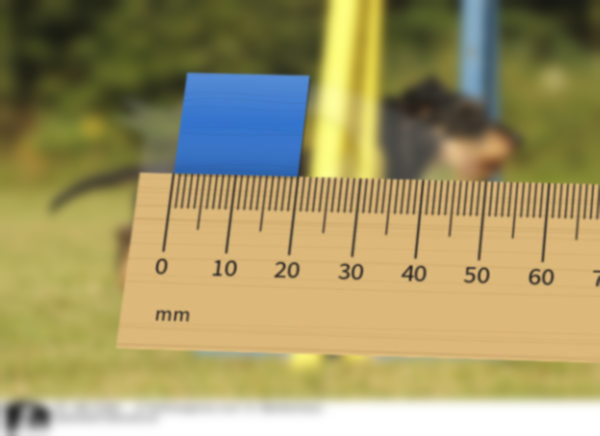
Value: 20 mm
